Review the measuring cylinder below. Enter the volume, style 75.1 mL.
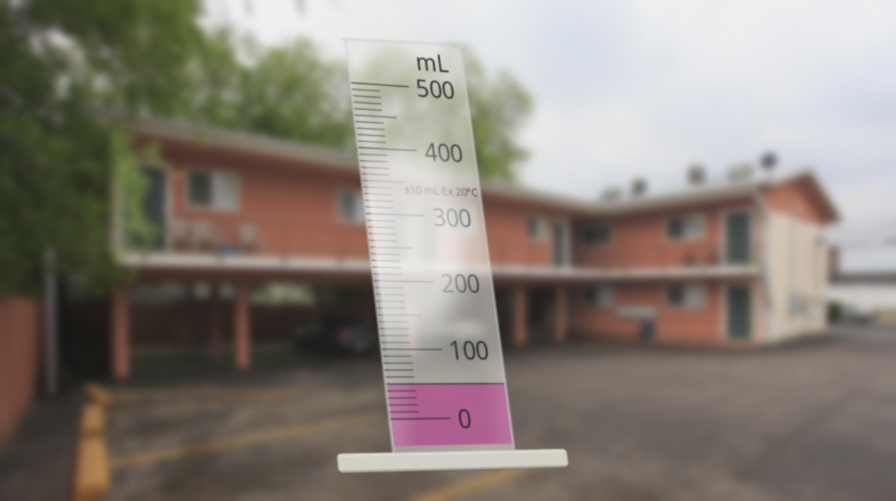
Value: 50 mL
